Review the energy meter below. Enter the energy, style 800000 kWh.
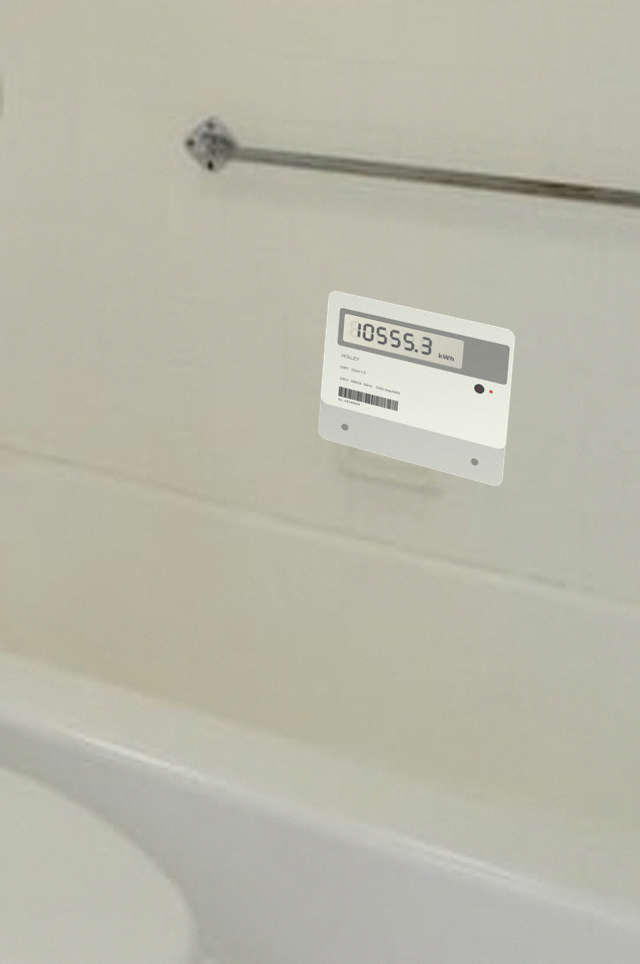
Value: 10555.3 kWh
